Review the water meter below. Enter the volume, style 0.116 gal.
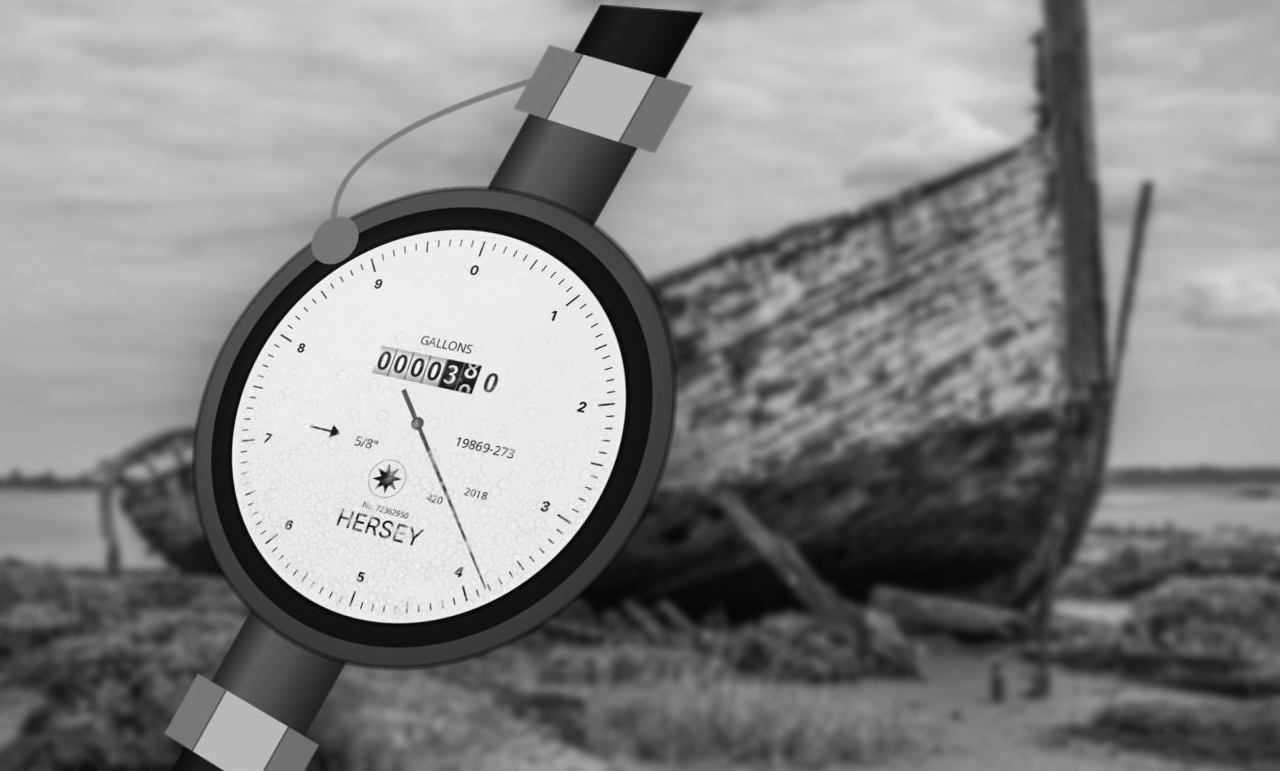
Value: 383.8 gal
